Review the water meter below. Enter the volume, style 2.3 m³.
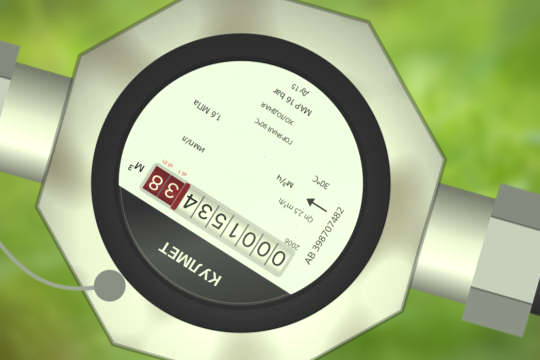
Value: 1534.38 m³
